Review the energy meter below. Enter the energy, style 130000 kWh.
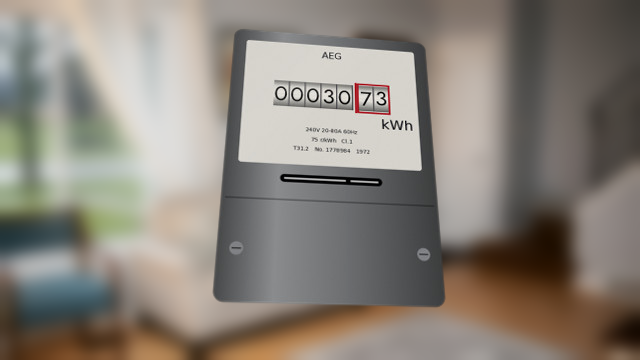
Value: 30.73 kWh
